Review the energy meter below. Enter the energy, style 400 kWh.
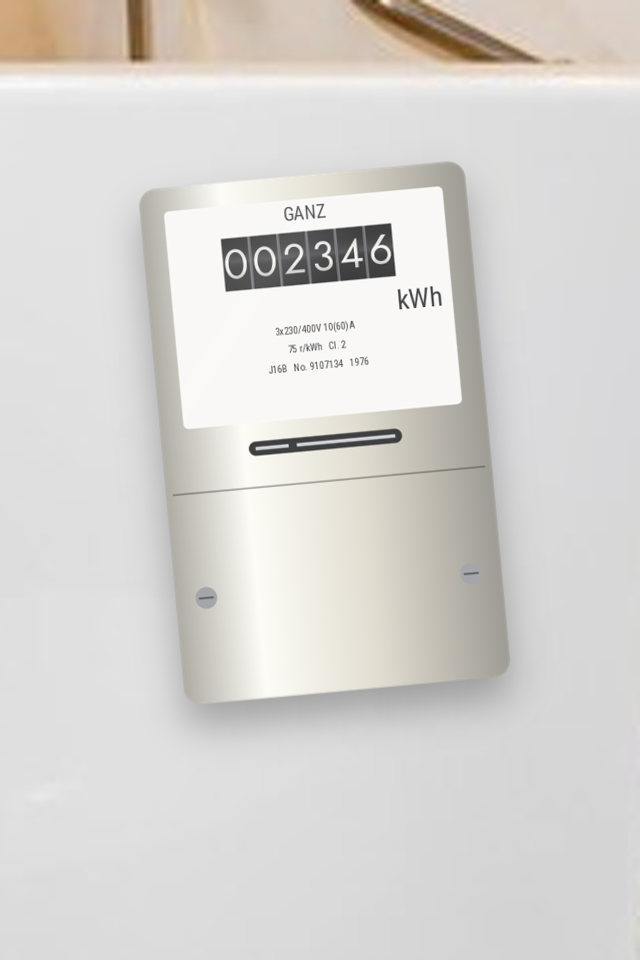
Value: 2346 kWh
